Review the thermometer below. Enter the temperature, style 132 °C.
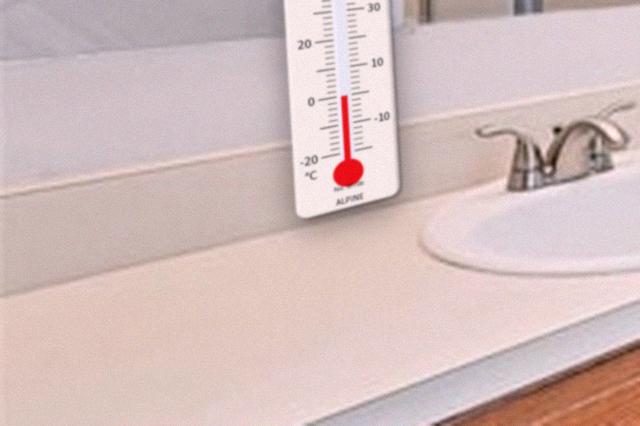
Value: 0 °C
